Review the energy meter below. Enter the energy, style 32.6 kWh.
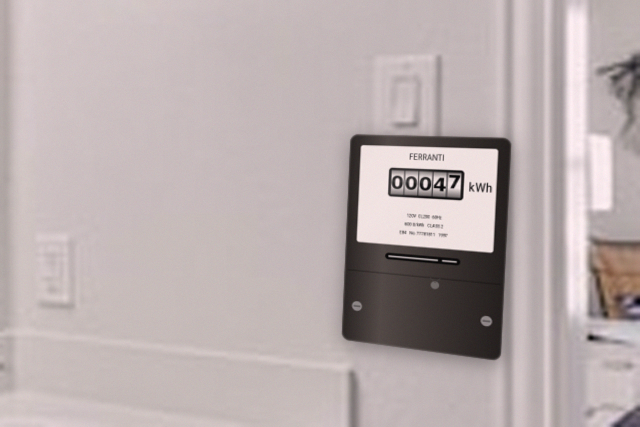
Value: 47 kWh
